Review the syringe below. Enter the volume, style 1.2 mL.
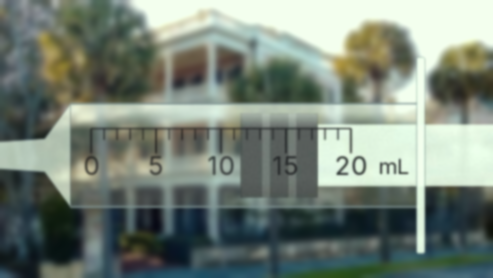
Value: 11.5 mL
